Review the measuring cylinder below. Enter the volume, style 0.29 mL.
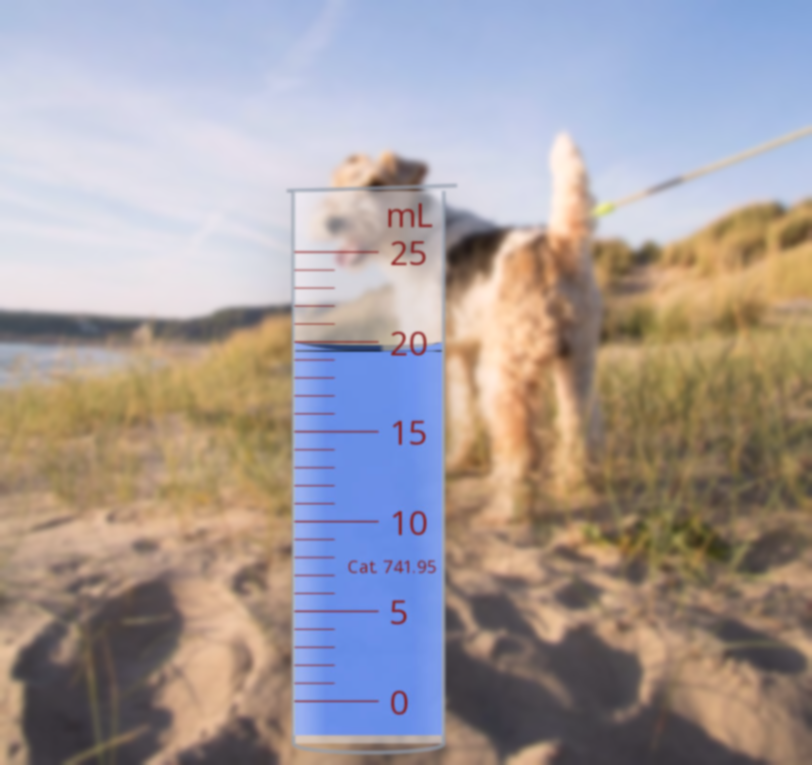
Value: 19.5 mL
